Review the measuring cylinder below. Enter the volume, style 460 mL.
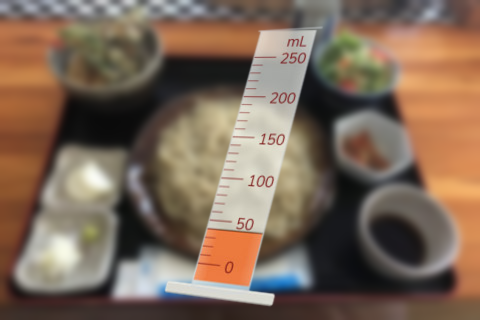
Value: 40 mL
